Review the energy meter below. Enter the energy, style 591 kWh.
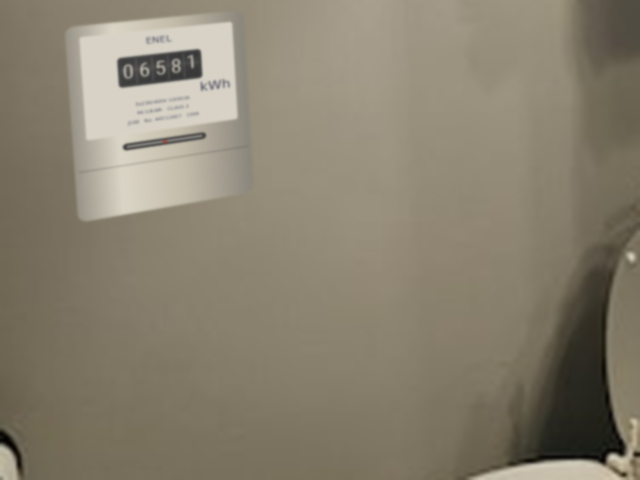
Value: 6581 kWh
